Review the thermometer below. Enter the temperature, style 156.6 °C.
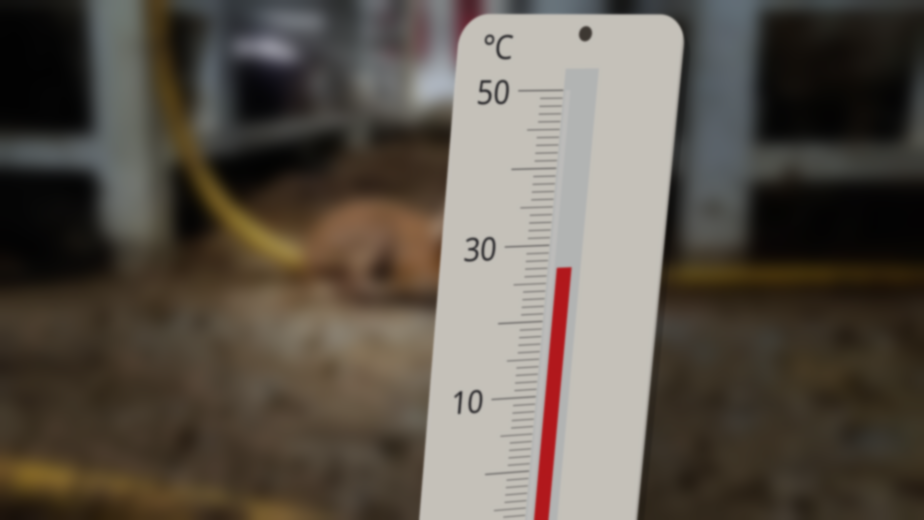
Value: 27 °C
